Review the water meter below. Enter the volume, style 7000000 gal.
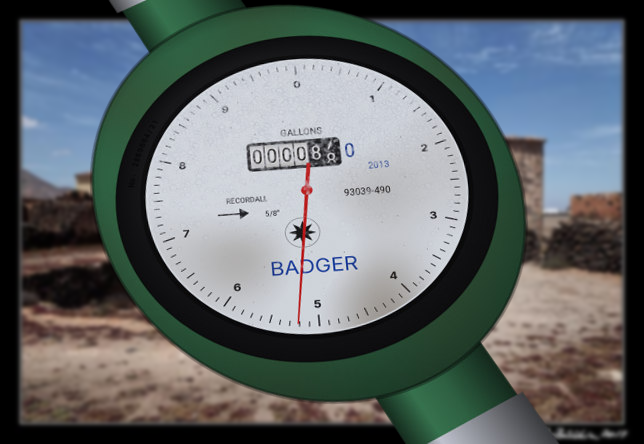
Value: 875.2 gal
